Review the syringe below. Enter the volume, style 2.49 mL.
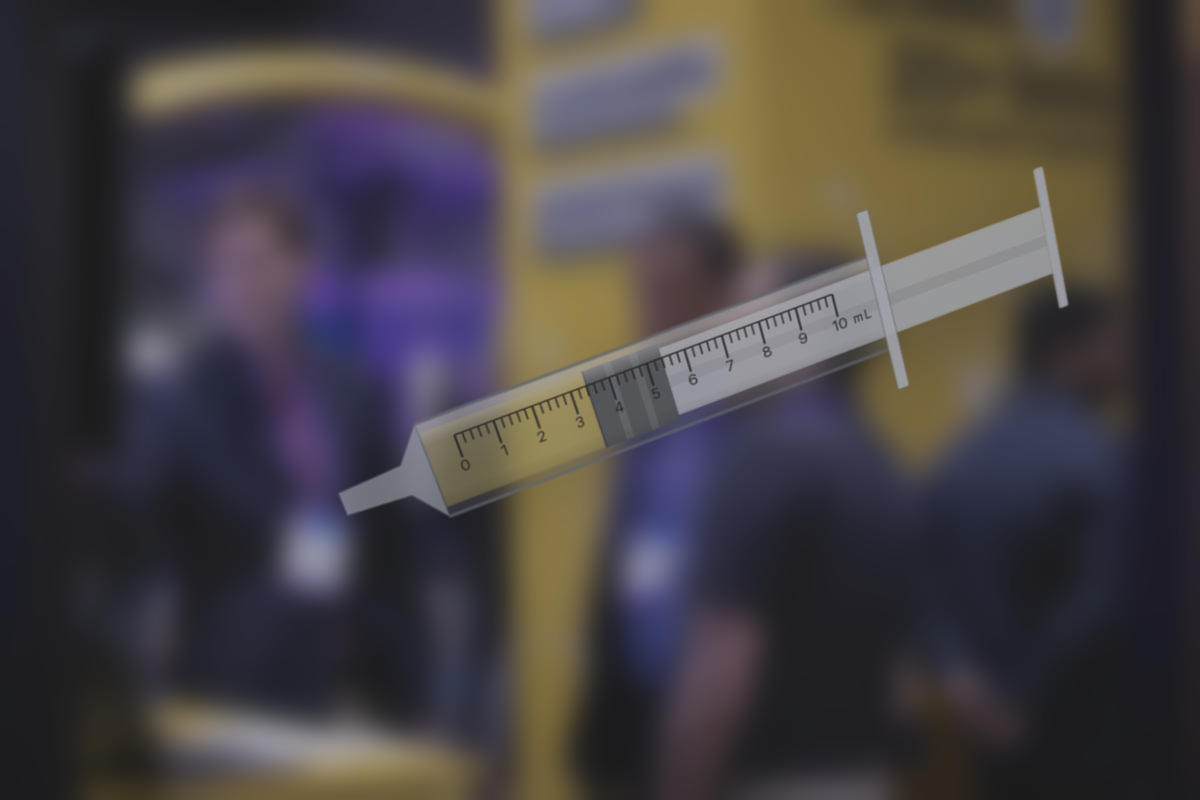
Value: 3.4 mL
